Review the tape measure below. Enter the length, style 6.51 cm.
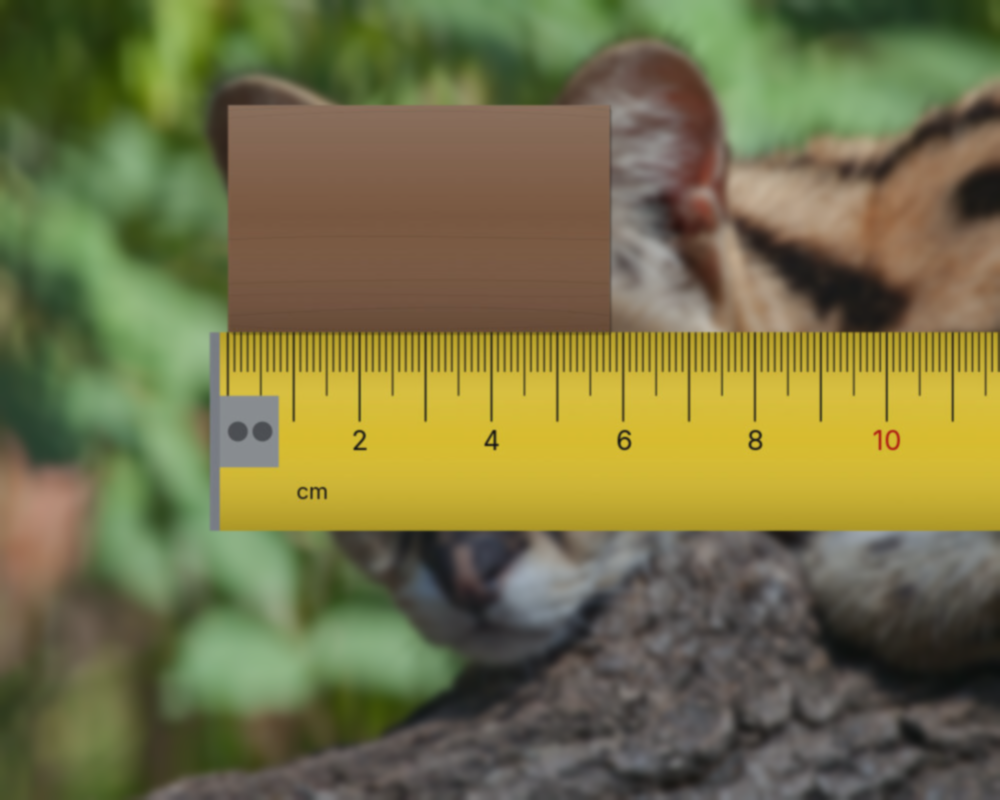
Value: 5.8 cm
